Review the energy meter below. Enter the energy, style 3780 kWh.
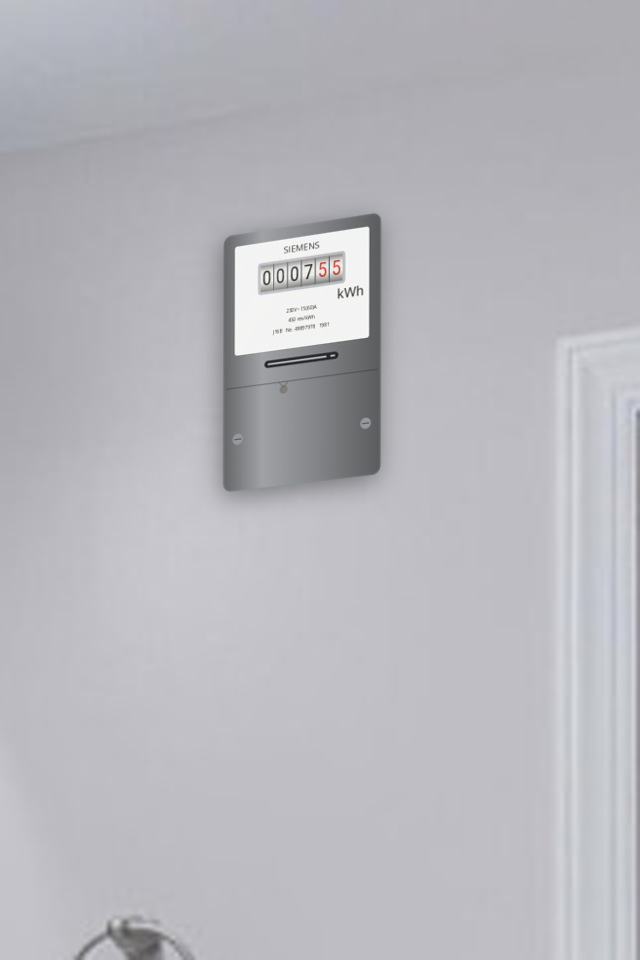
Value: 7.55 kWh
